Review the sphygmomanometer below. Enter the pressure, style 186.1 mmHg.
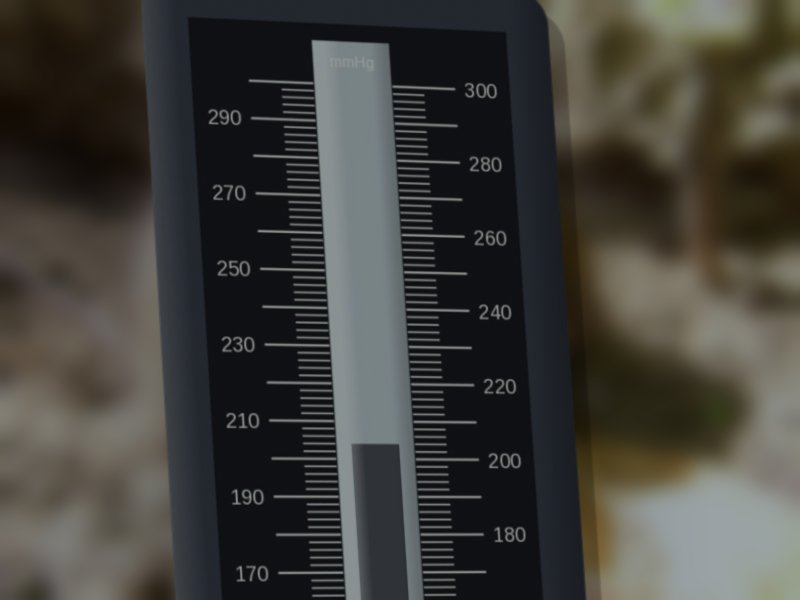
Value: 204 mmHg
